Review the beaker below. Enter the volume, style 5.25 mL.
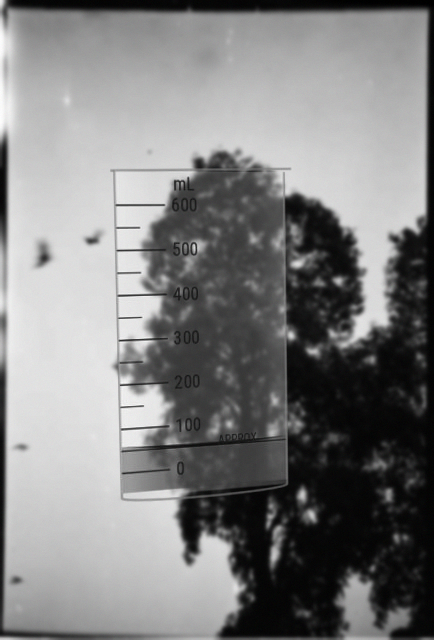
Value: 50 mL
